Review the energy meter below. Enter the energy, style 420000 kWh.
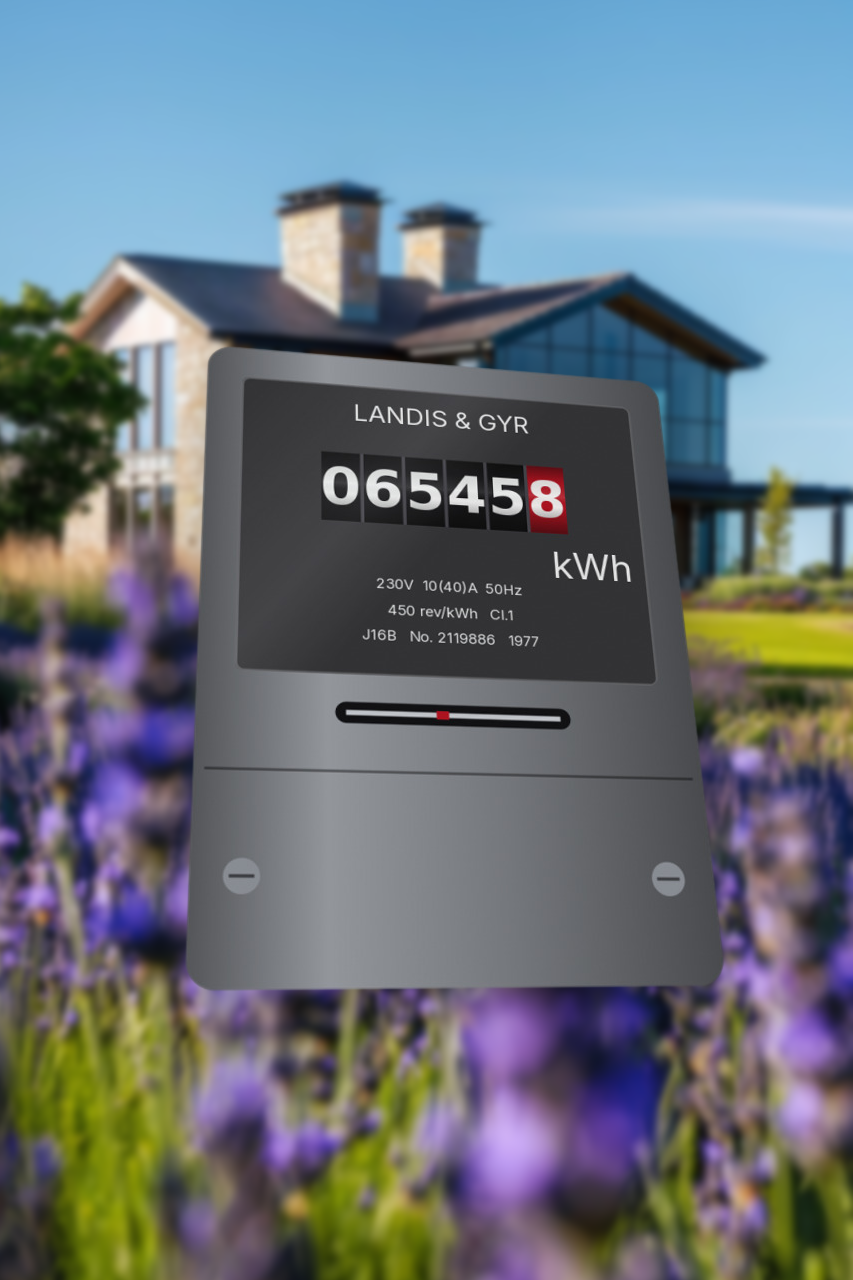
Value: 6545.8 kWh
